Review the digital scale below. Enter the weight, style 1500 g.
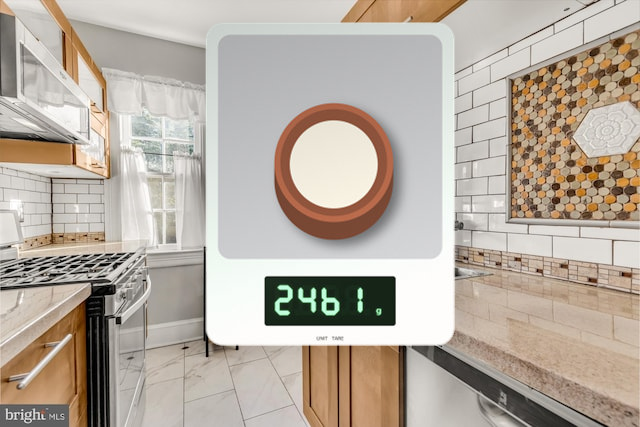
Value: 2461 g
